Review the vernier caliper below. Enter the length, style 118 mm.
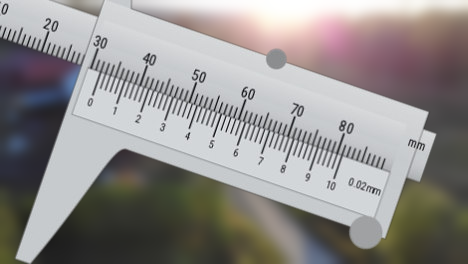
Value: 32.0 mm
